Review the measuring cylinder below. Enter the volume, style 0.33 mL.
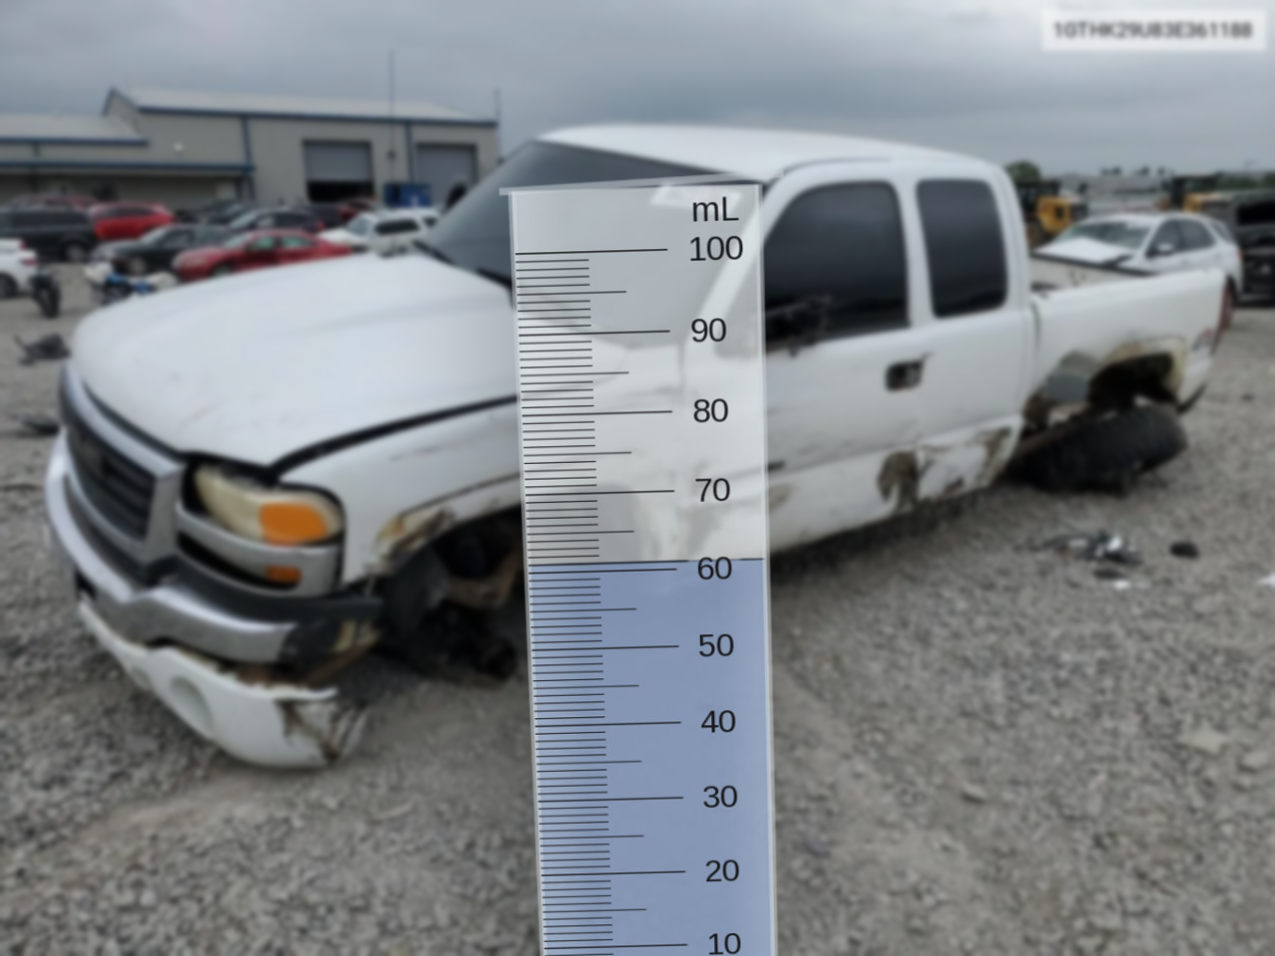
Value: 61 mL
